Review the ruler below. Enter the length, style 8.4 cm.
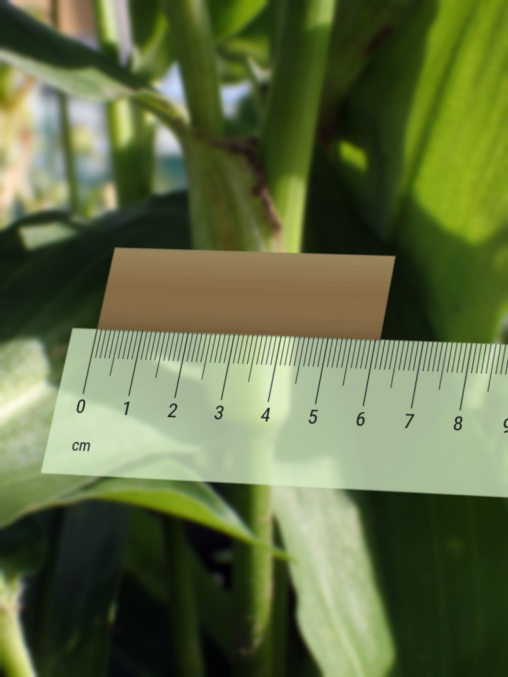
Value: 6.1 cm
